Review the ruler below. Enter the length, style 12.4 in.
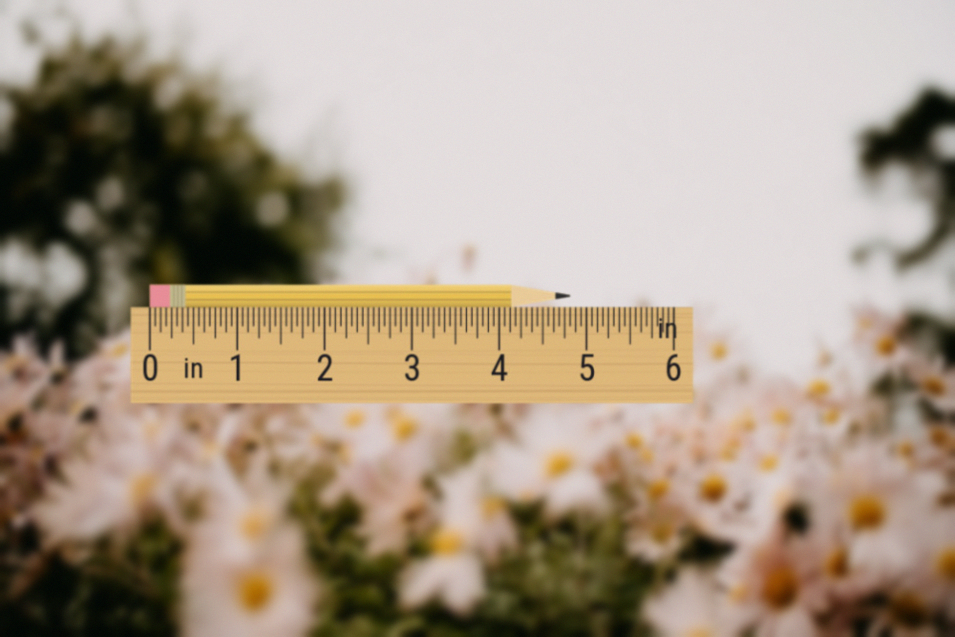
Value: 4.8125 in
